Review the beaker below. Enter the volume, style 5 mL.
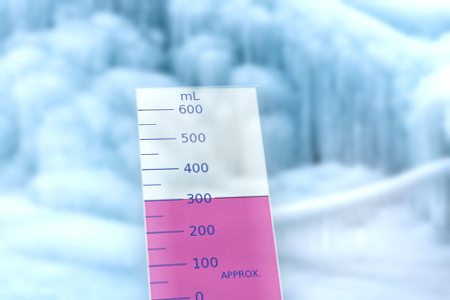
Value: 300 mL
